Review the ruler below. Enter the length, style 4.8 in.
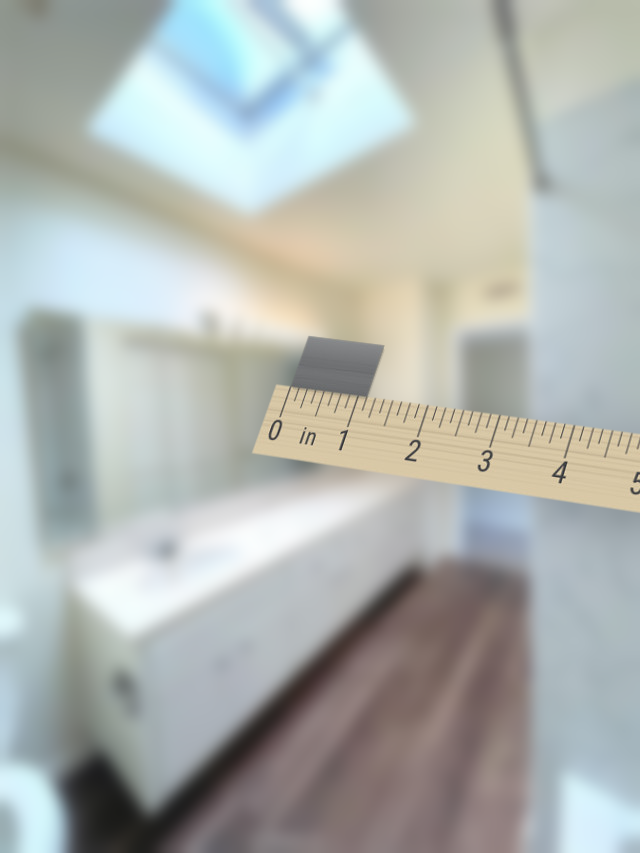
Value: 1.125 in
